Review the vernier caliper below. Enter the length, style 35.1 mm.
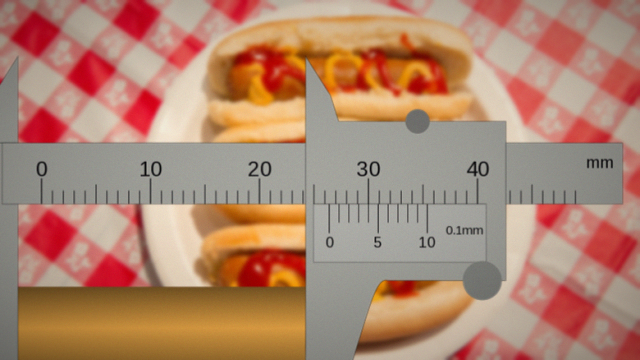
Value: 26.4 mm
